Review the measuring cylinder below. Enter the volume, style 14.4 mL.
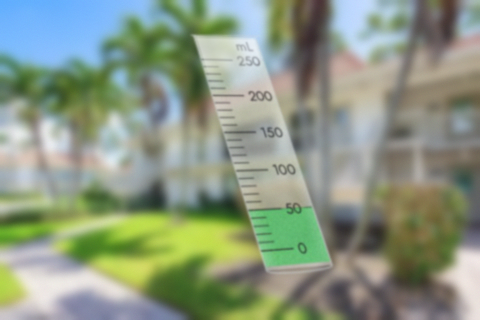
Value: 50 mL
